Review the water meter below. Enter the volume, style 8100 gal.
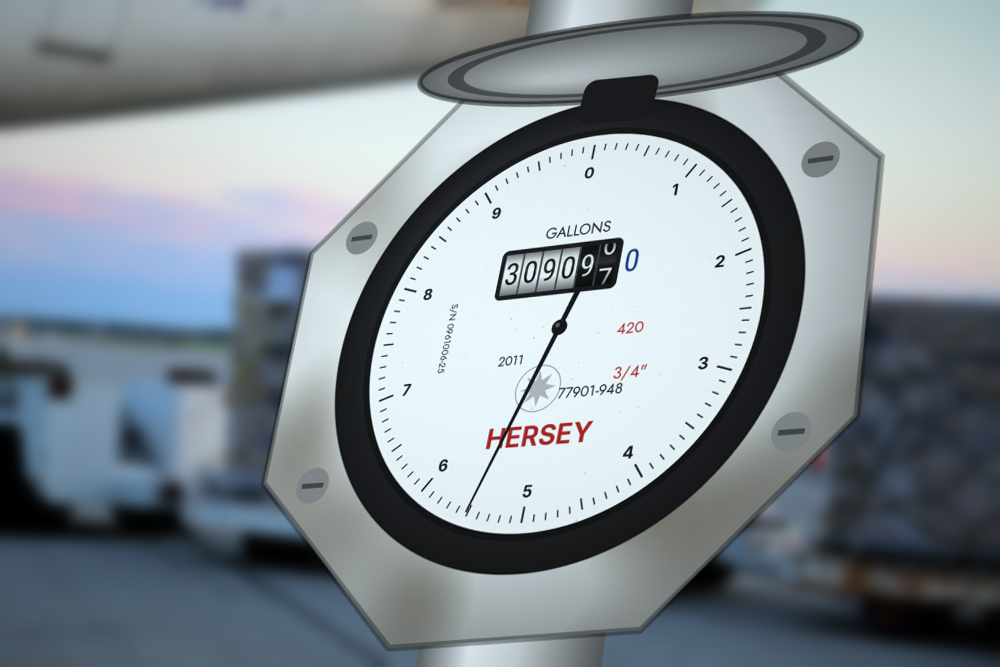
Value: 3090965.5 gal
